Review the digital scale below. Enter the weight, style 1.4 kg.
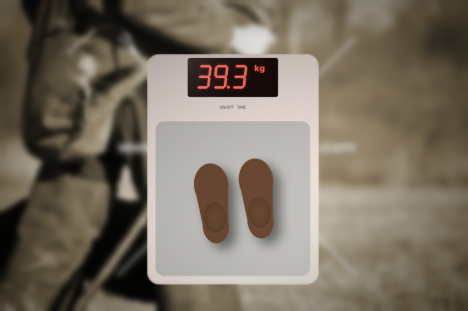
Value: 39.3 kg
